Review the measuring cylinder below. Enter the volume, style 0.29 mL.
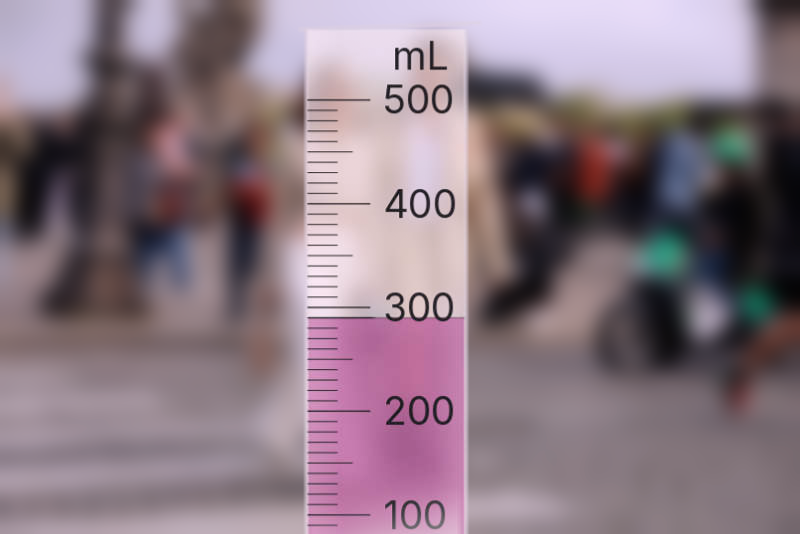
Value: 290 mL
